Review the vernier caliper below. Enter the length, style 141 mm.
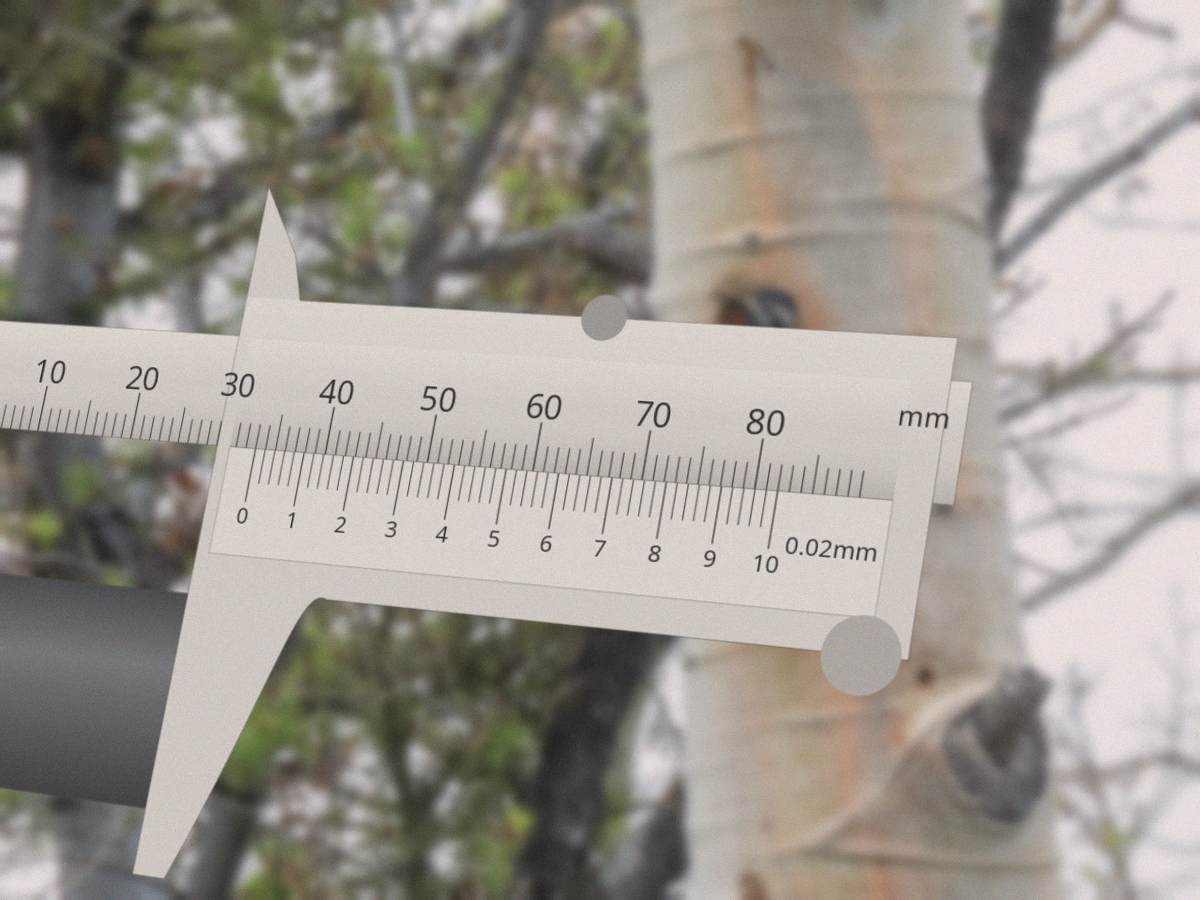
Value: 33.0 mm
